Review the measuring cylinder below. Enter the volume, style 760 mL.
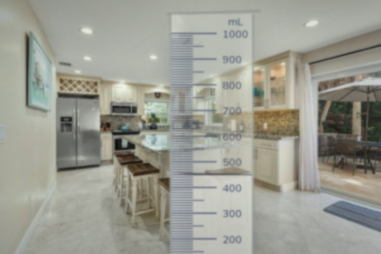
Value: 450 mL
